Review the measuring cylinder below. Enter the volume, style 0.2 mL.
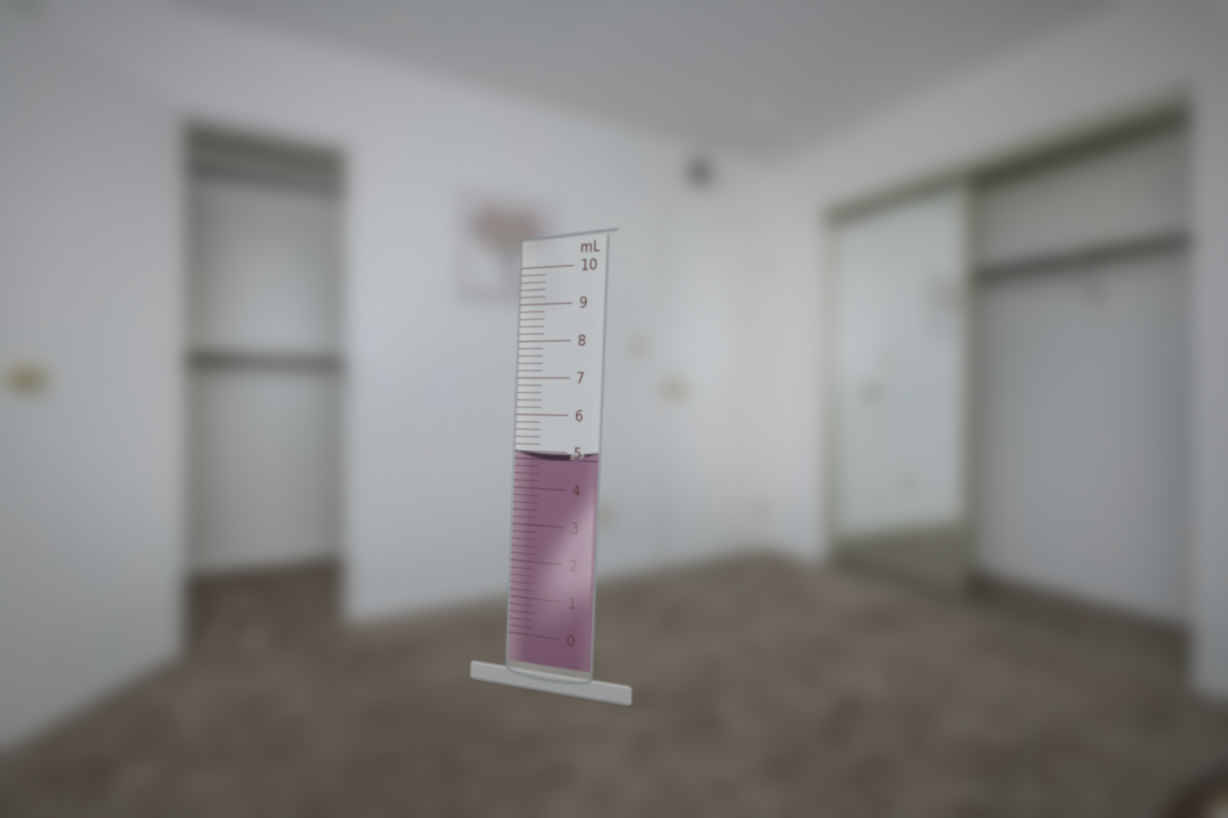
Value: 4.8 mL
